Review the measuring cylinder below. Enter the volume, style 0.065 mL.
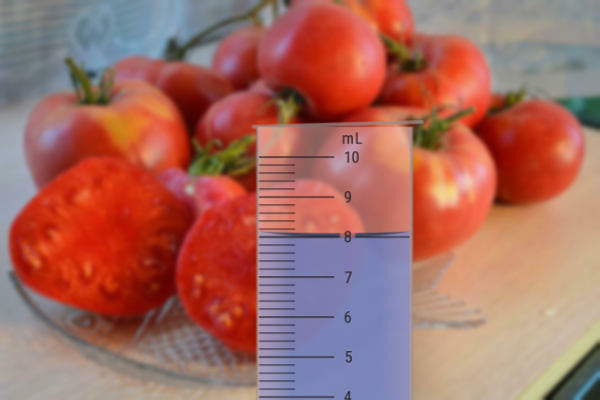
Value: 8 mL
